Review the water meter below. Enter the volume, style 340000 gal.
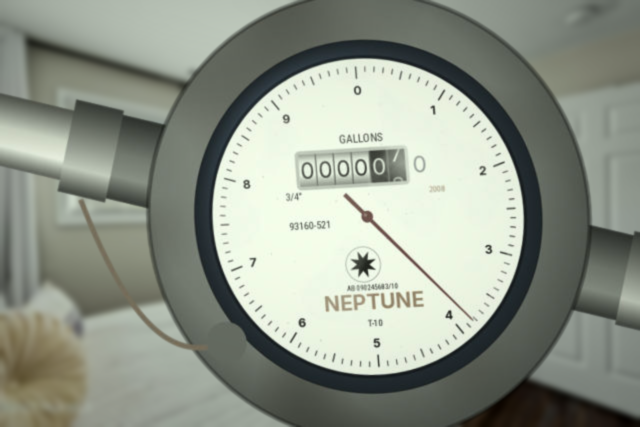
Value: 73.8 gal
